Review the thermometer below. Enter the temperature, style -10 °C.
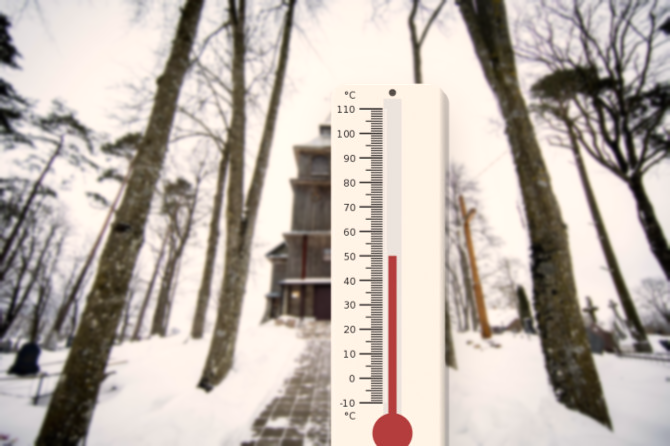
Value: 50 °C
